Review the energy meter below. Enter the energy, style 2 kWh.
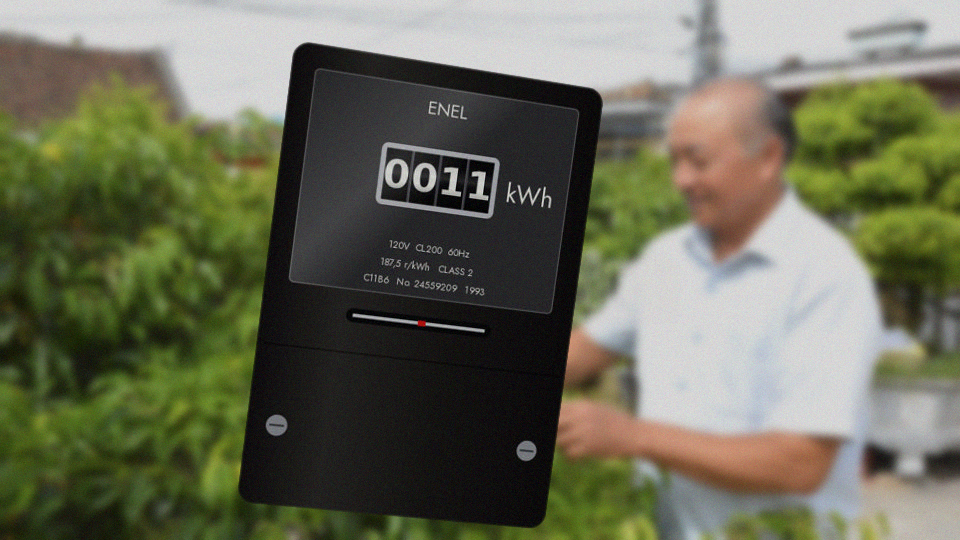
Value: 11 kWh
